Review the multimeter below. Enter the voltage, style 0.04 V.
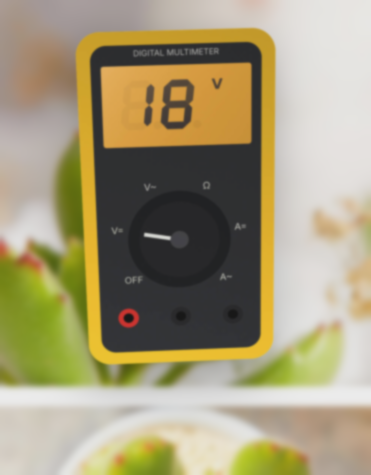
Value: 18 V
